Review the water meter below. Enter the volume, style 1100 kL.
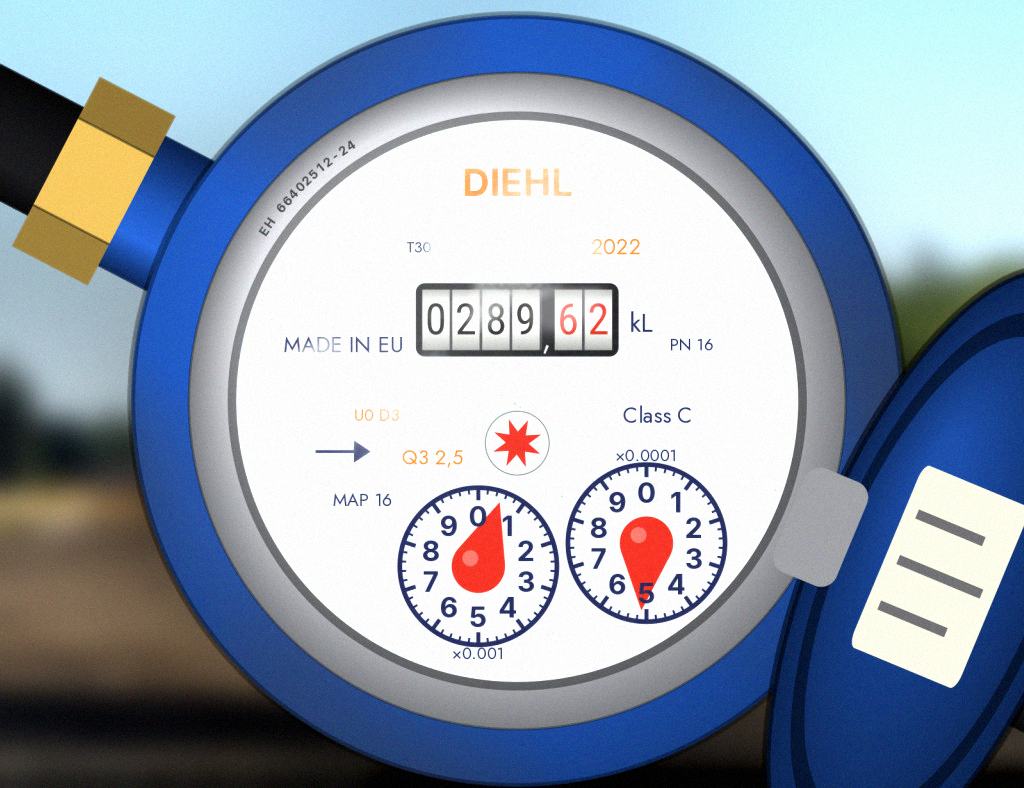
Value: 289.6205 kL
